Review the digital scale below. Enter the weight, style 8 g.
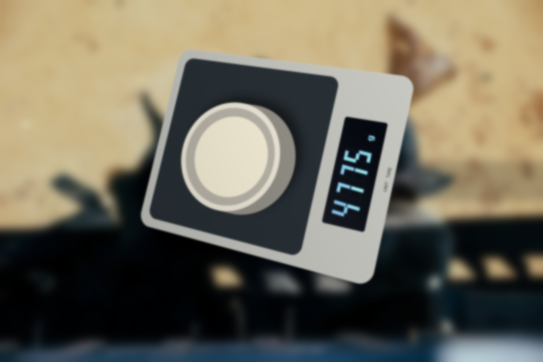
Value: 4775 g
